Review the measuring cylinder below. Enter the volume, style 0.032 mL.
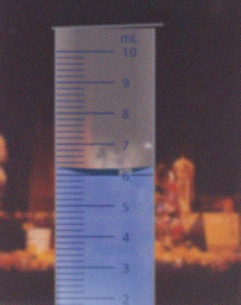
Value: 6 mL
